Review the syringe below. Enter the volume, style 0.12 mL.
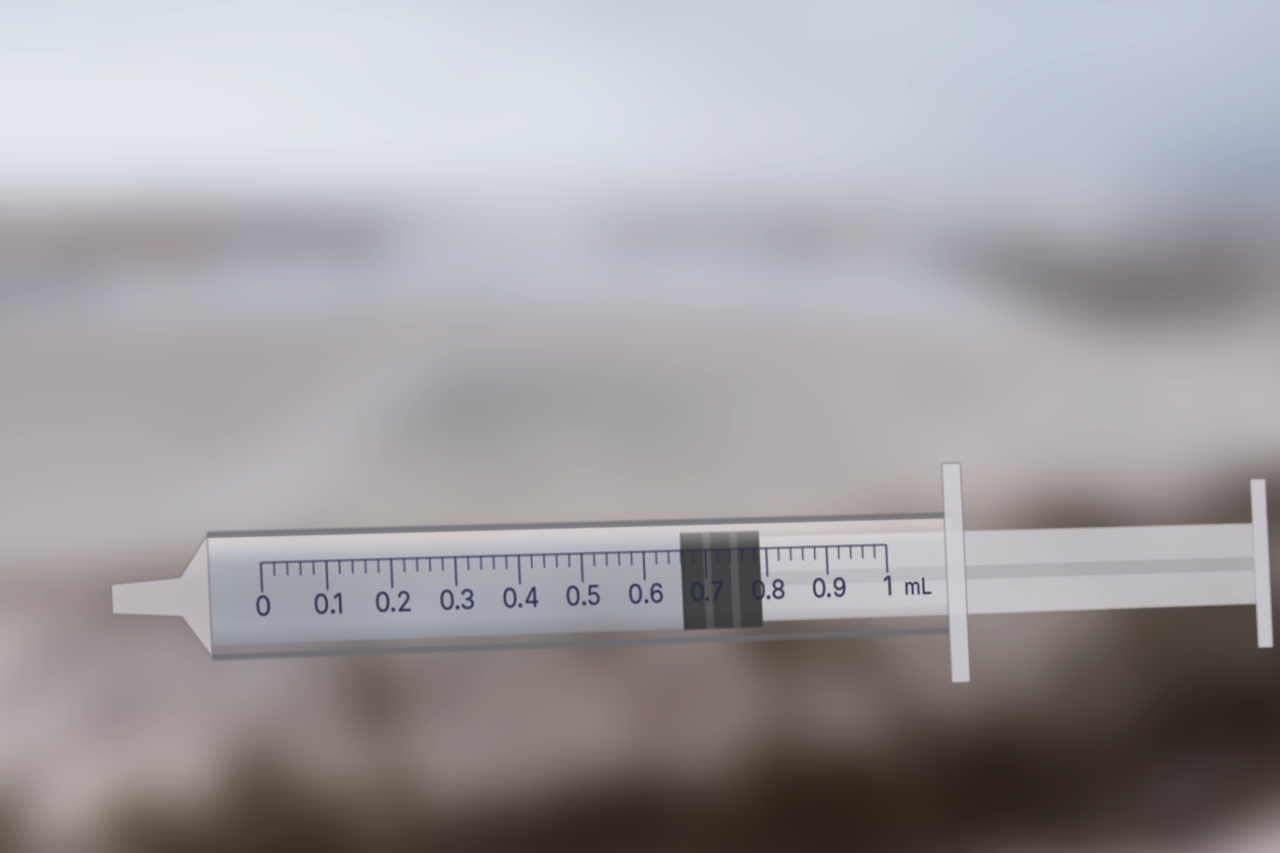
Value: 0.66 mL
